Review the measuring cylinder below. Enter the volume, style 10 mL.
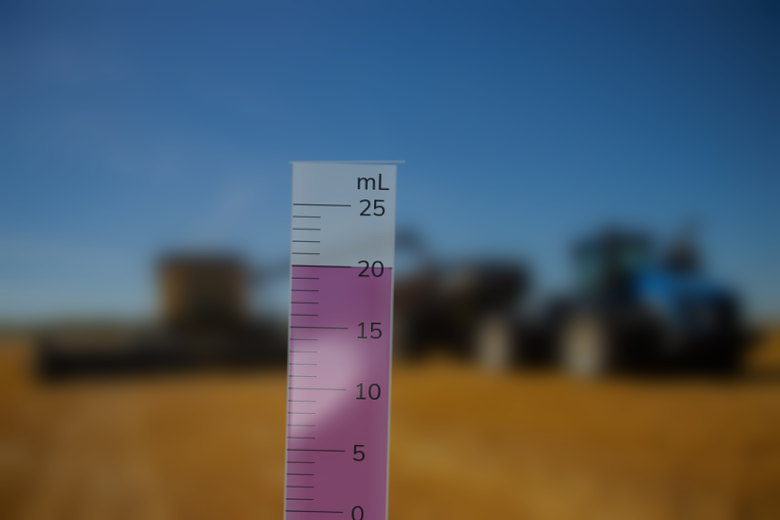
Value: 20 mL
